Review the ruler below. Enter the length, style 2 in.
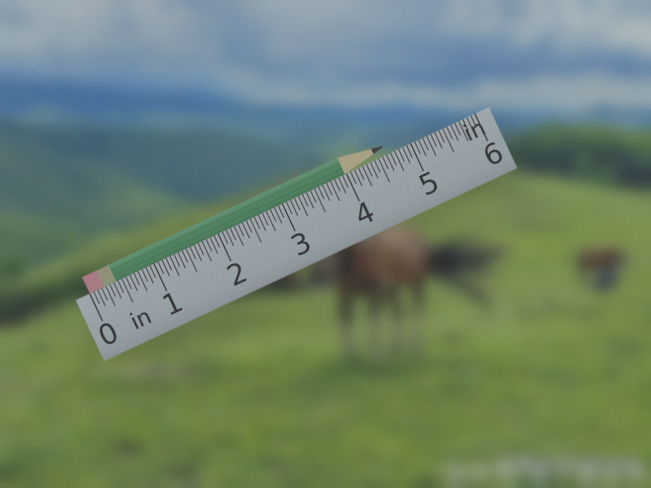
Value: 4.625 in
